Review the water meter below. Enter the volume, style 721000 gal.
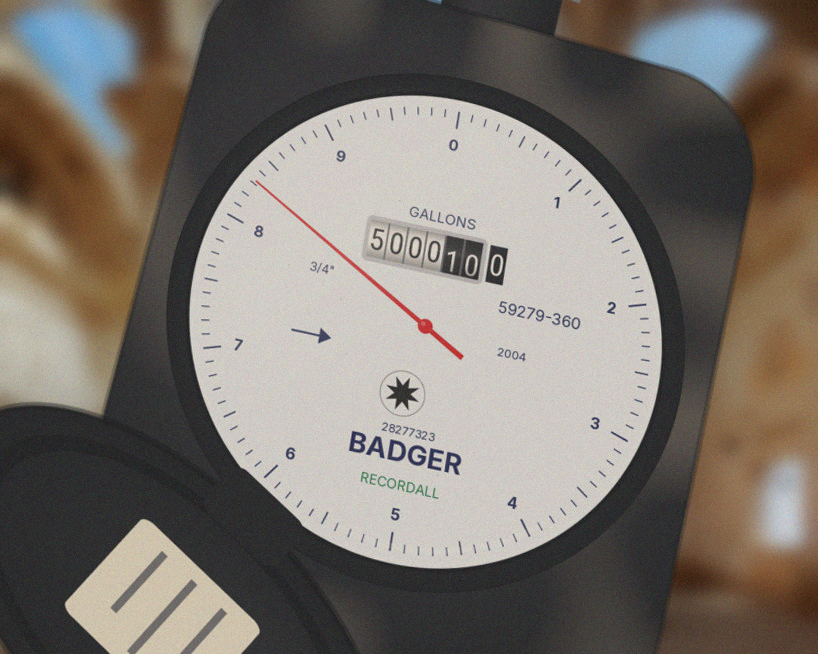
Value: 5000098.3 gal
